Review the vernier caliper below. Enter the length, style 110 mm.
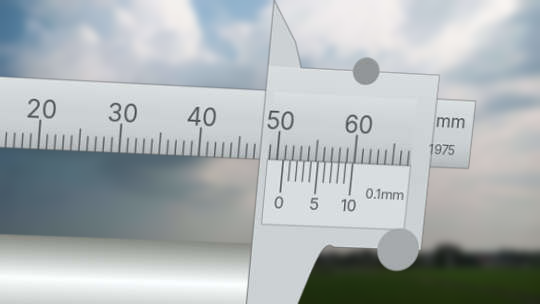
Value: 50.8 mm
